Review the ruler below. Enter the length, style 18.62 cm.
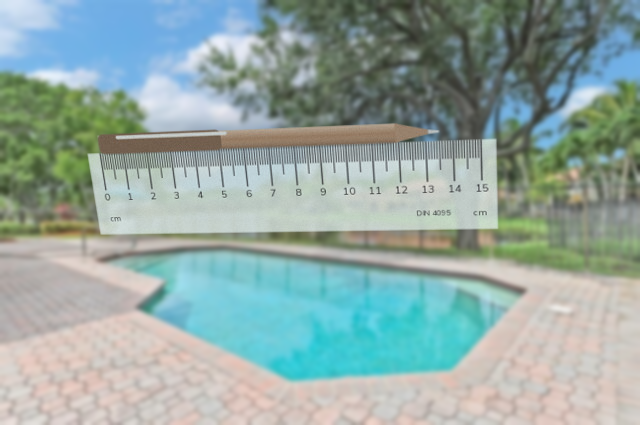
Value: 13.5 cm
